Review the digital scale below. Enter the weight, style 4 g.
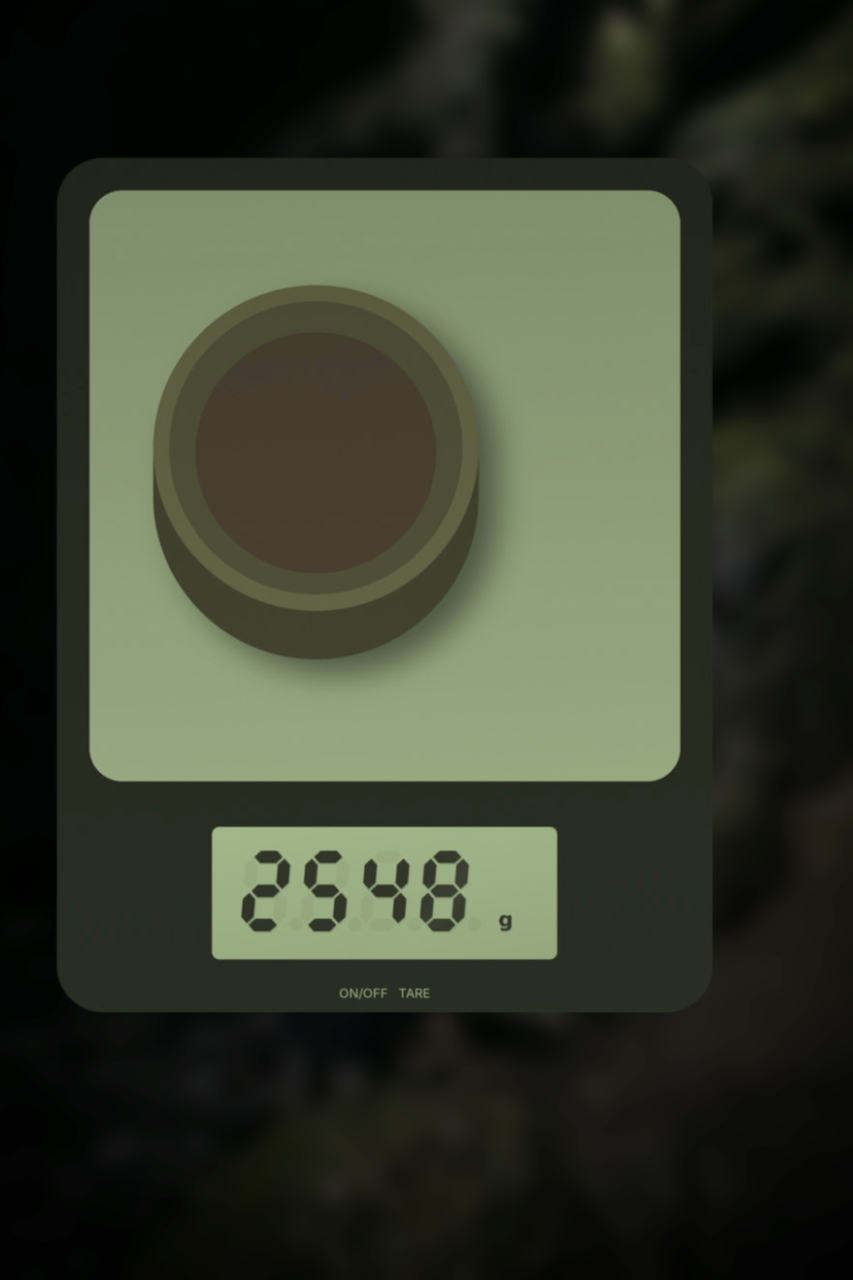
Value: 2548 g
